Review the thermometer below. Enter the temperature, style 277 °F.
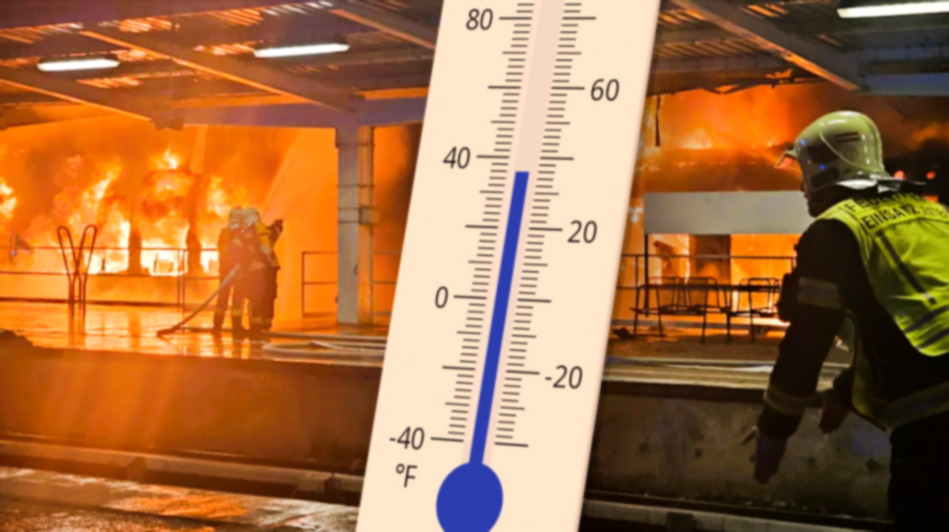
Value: 36 °F
